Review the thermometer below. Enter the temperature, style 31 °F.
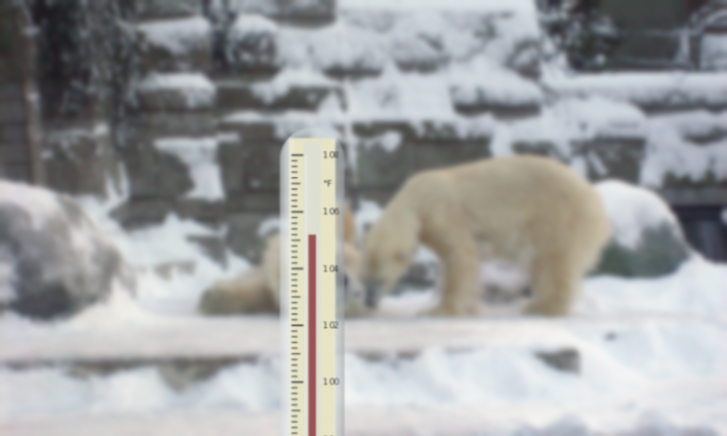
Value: 105.2 °F
